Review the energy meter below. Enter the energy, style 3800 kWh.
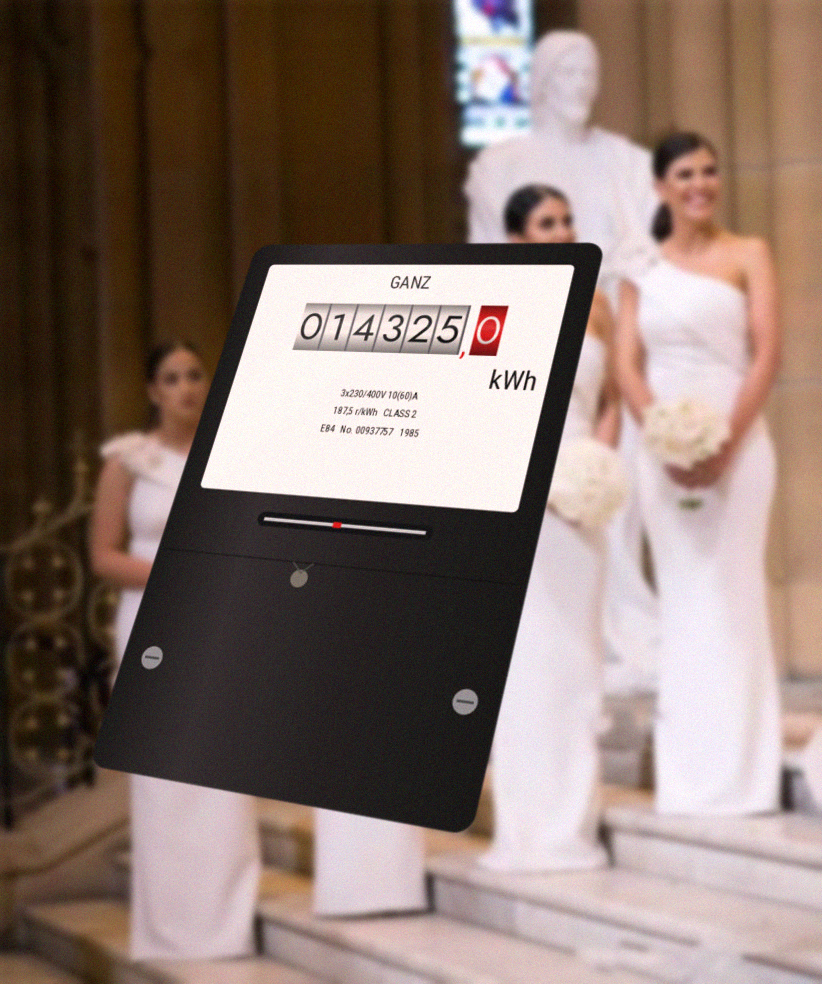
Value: 14325.0 kWh
